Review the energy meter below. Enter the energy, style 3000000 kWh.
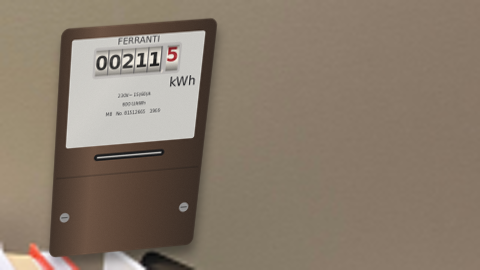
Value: 211.5 kWh
